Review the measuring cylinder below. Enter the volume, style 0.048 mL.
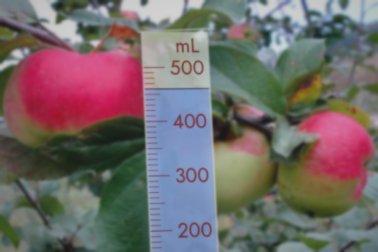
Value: 460 mL
